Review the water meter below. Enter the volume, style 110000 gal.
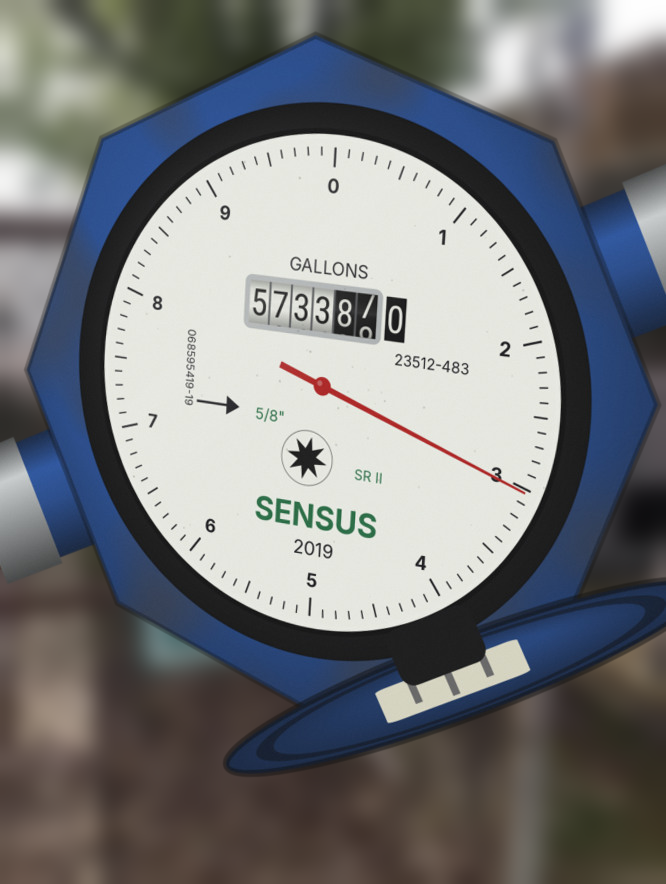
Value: 5733873.0 gal
